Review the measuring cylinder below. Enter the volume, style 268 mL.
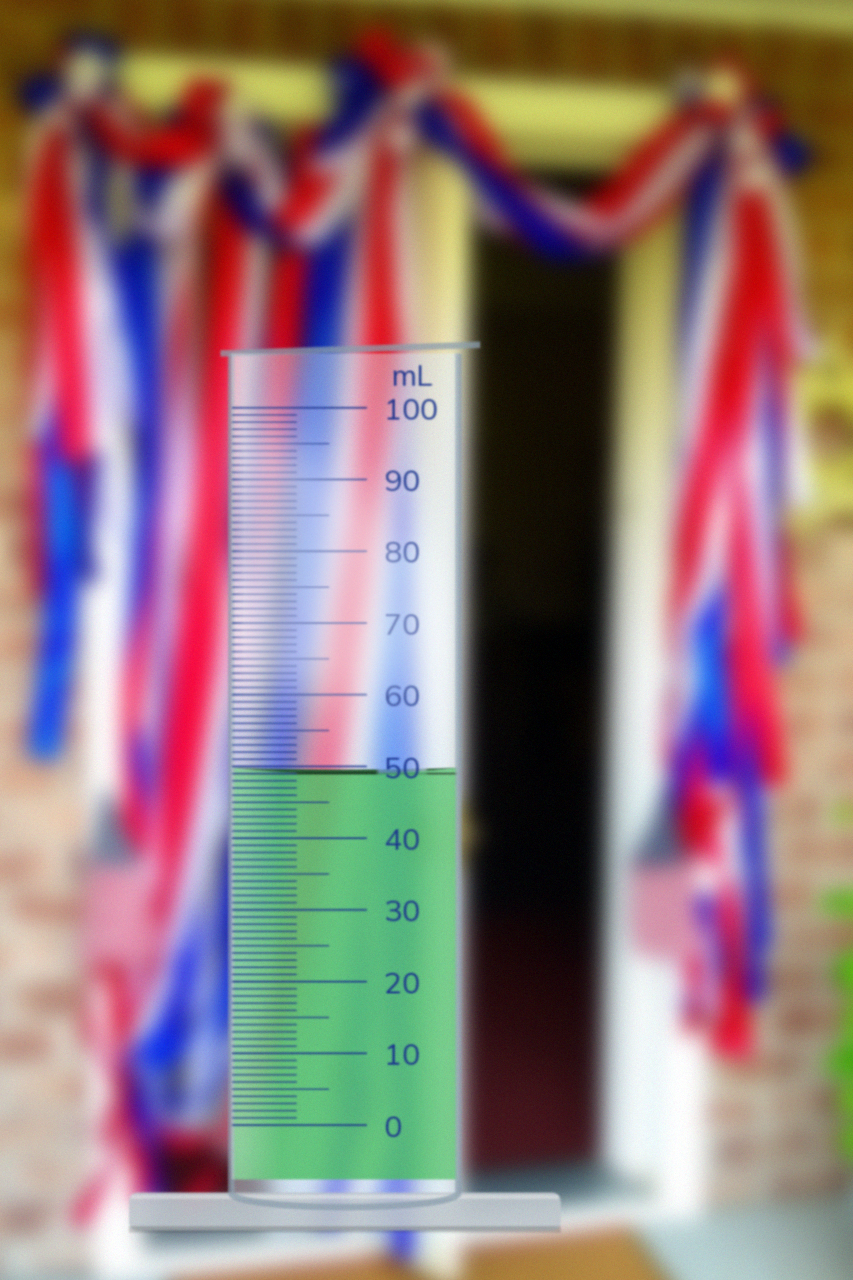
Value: 49 mL
